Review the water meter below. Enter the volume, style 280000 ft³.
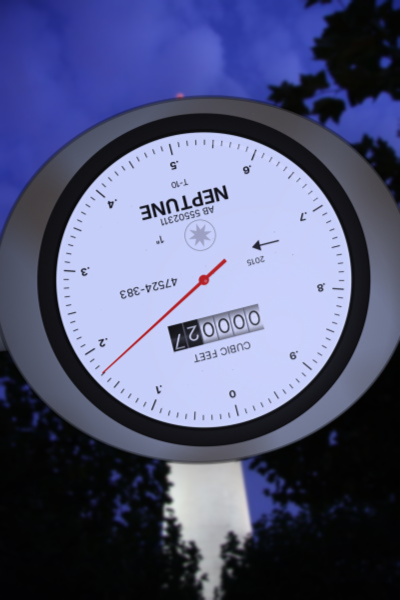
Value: 27.17 ft³
